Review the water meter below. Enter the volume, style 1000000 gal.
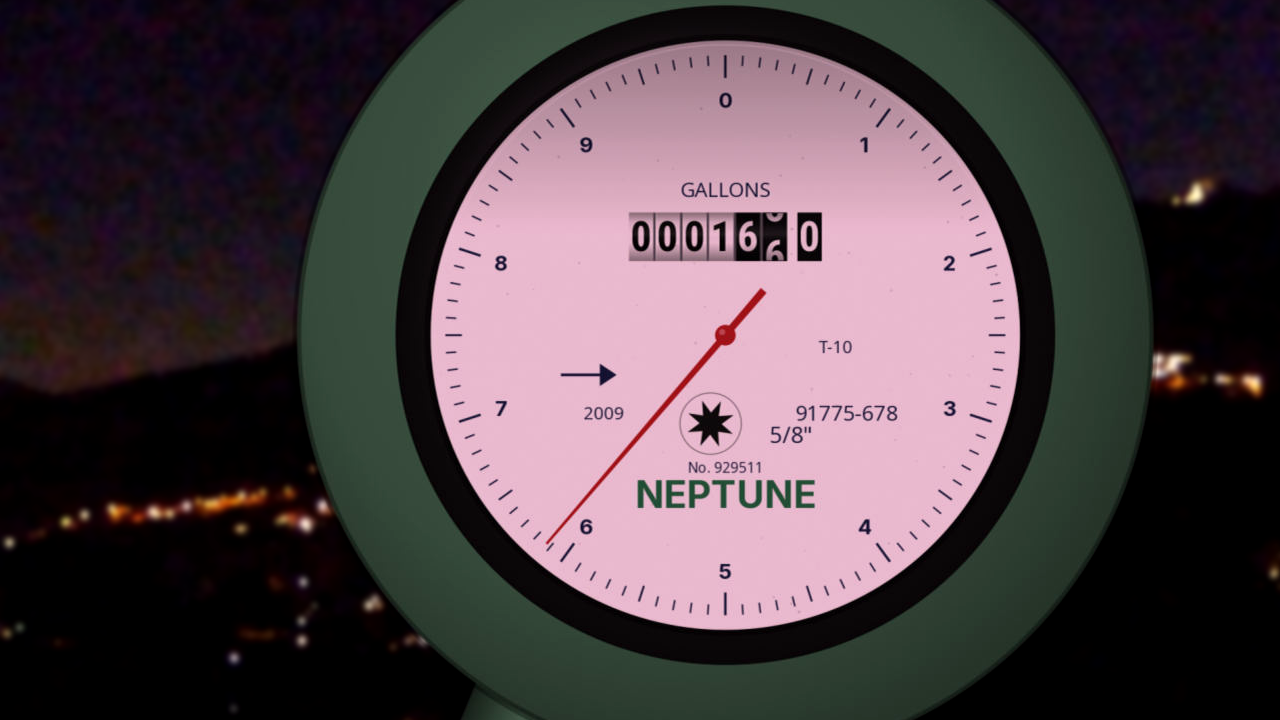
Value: 1656.1 gal
